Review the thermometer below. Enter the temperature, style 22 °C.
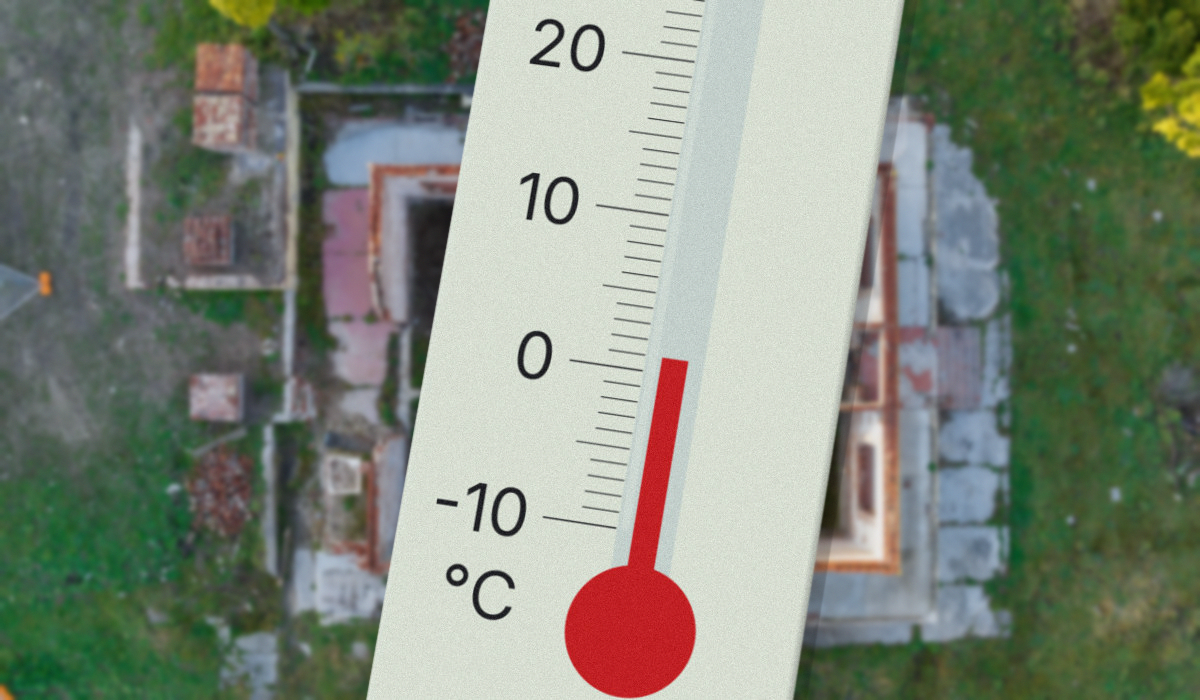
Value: 1 °C
